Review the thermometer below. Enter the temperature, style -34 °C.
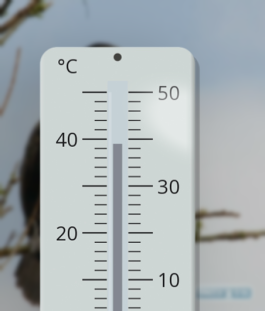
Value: 39 °C
